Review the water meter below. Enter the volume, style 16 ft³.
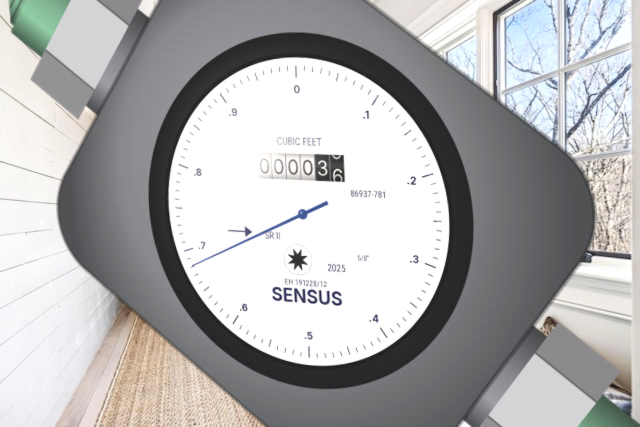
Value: 35.68 ft³
